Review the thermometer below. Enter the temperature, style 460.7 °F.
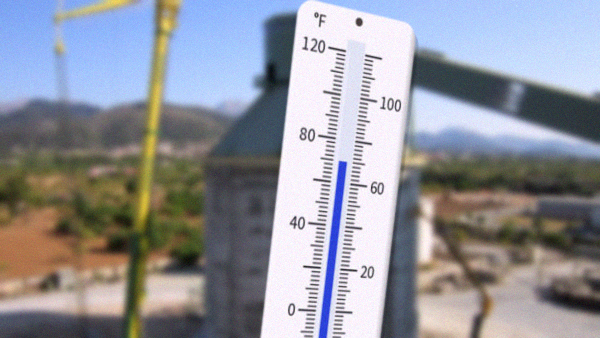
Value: 70 °F
